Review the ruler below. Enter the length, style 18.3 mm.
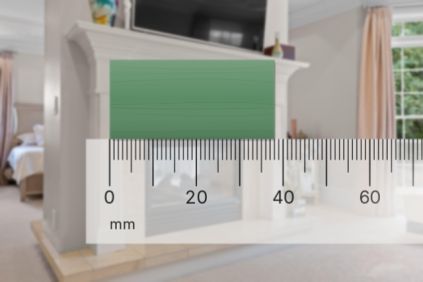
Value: 38 mm
